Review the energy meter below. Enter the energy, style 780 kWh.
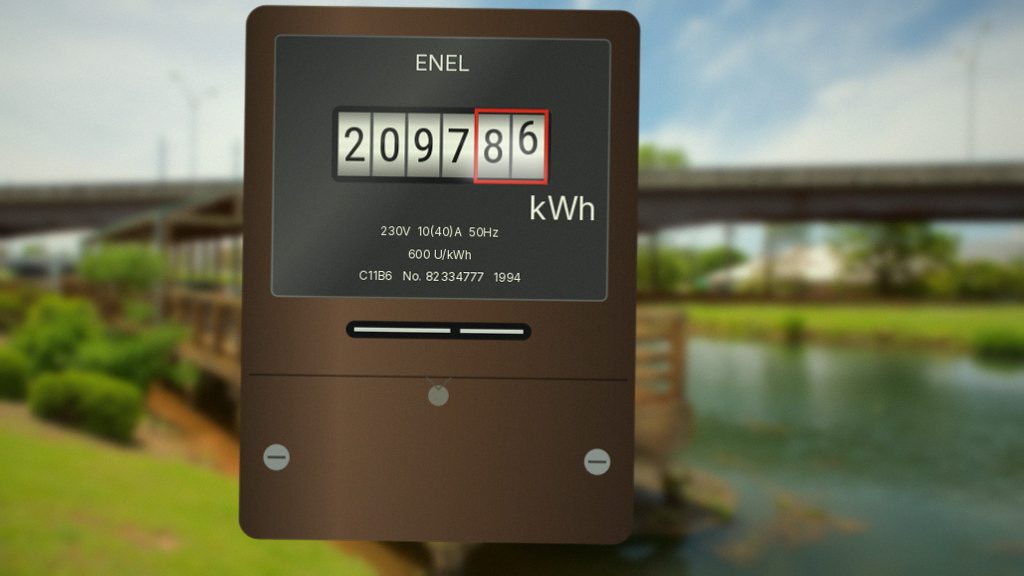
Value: 2097.86 kWh
